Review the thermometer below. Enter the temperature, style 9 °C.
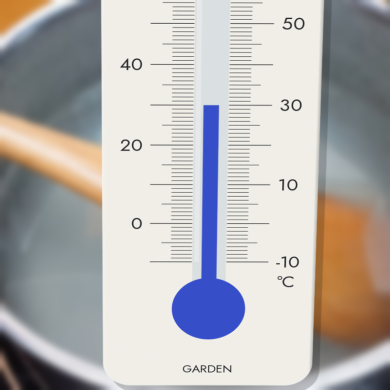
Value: 30 °C
